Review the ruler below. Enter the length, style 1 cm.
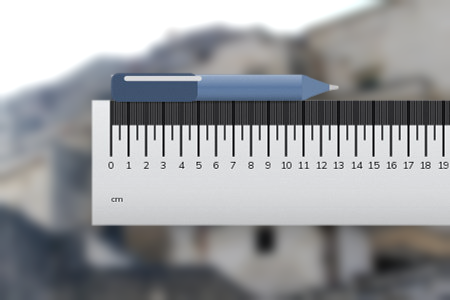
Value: 13 cm
